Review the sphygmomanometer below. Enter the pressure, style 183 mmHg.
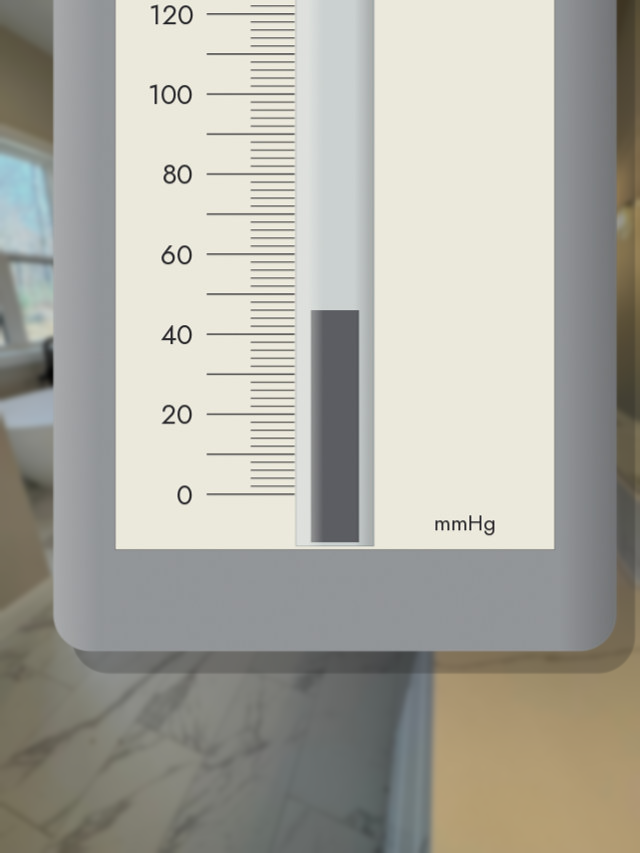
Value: 46 mmHg
